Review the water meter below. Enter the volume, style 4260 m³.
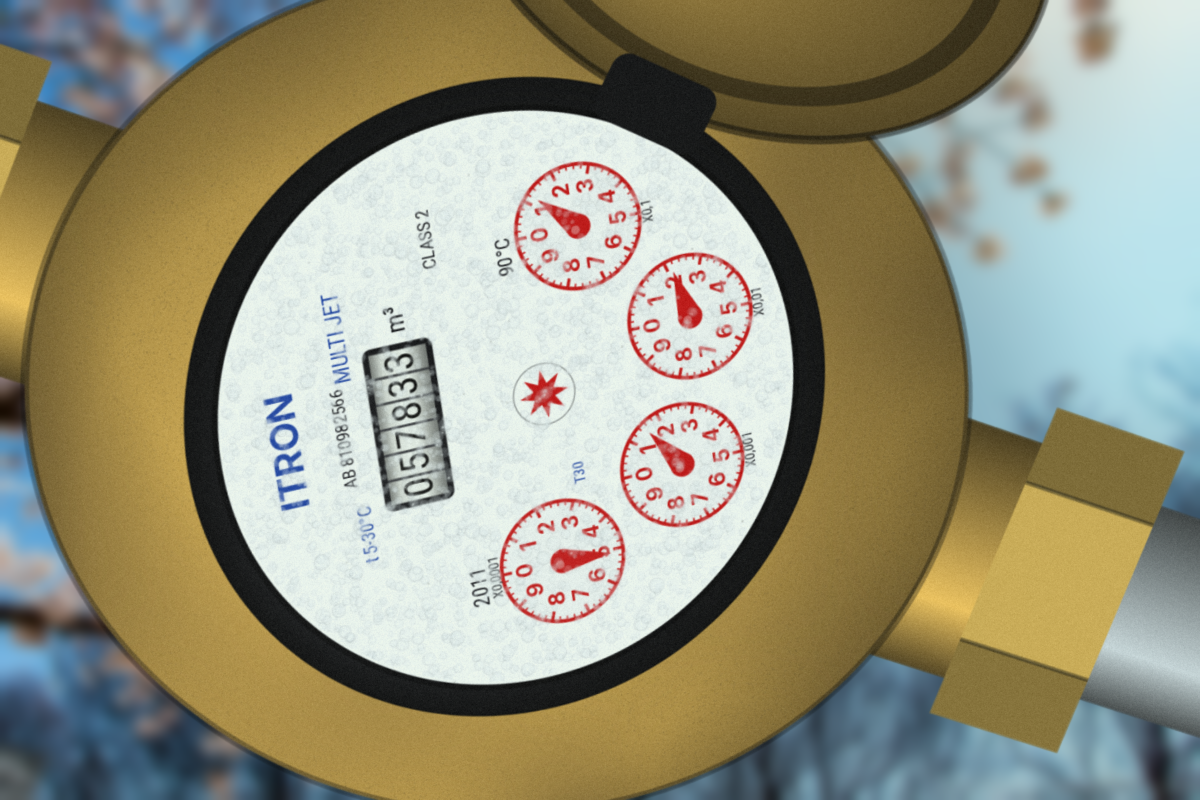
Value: 57833.1215 m³
